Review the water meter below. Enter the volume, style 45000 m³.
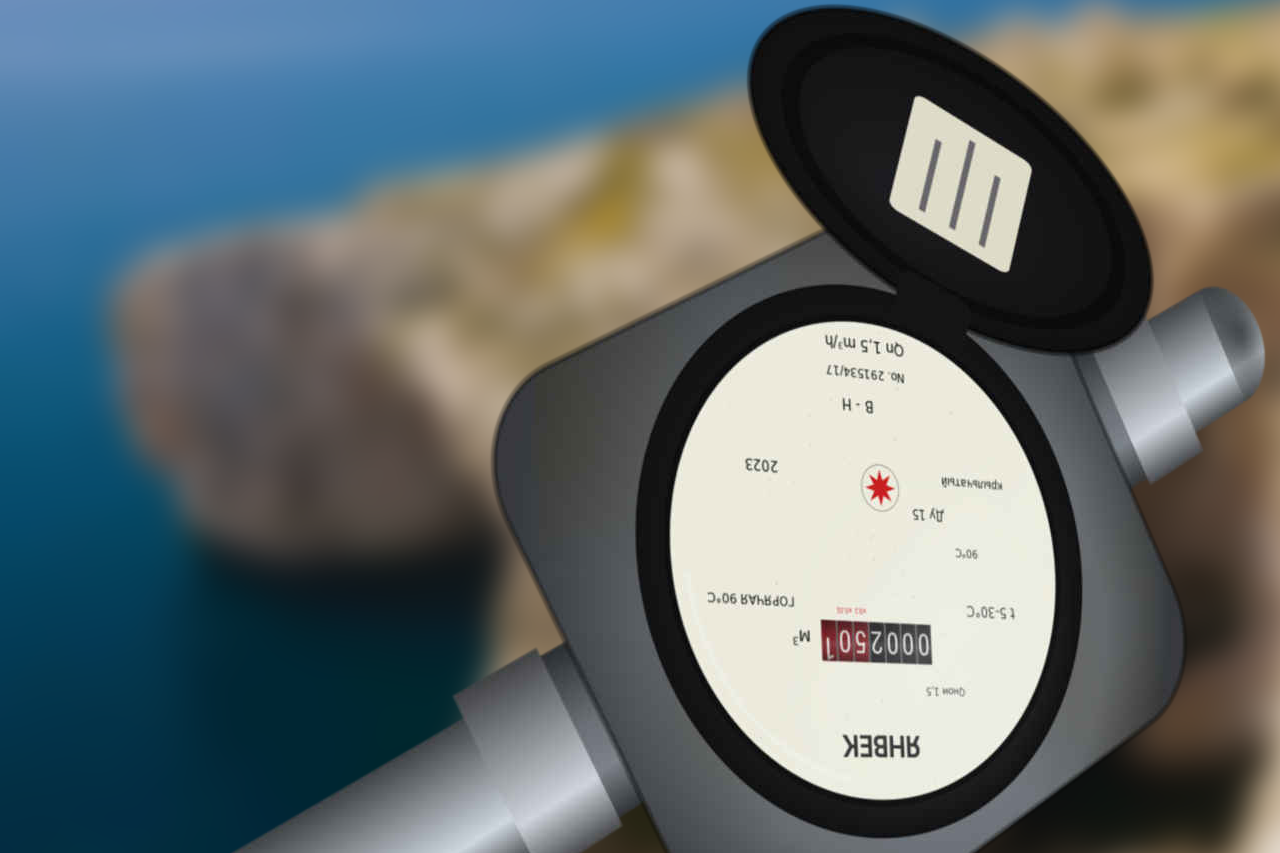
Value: 2.501 m³
